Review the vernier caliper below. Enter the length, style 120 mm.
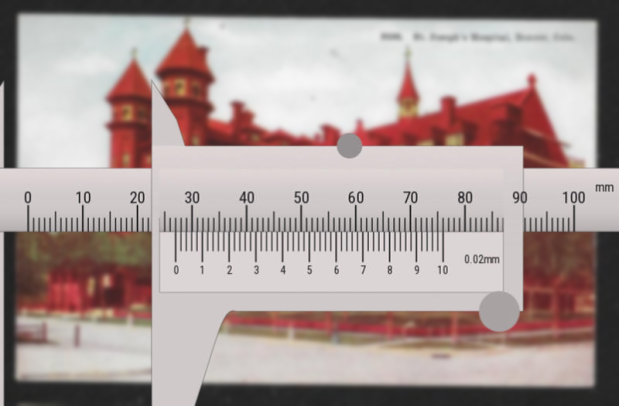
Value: 27.0 mm
